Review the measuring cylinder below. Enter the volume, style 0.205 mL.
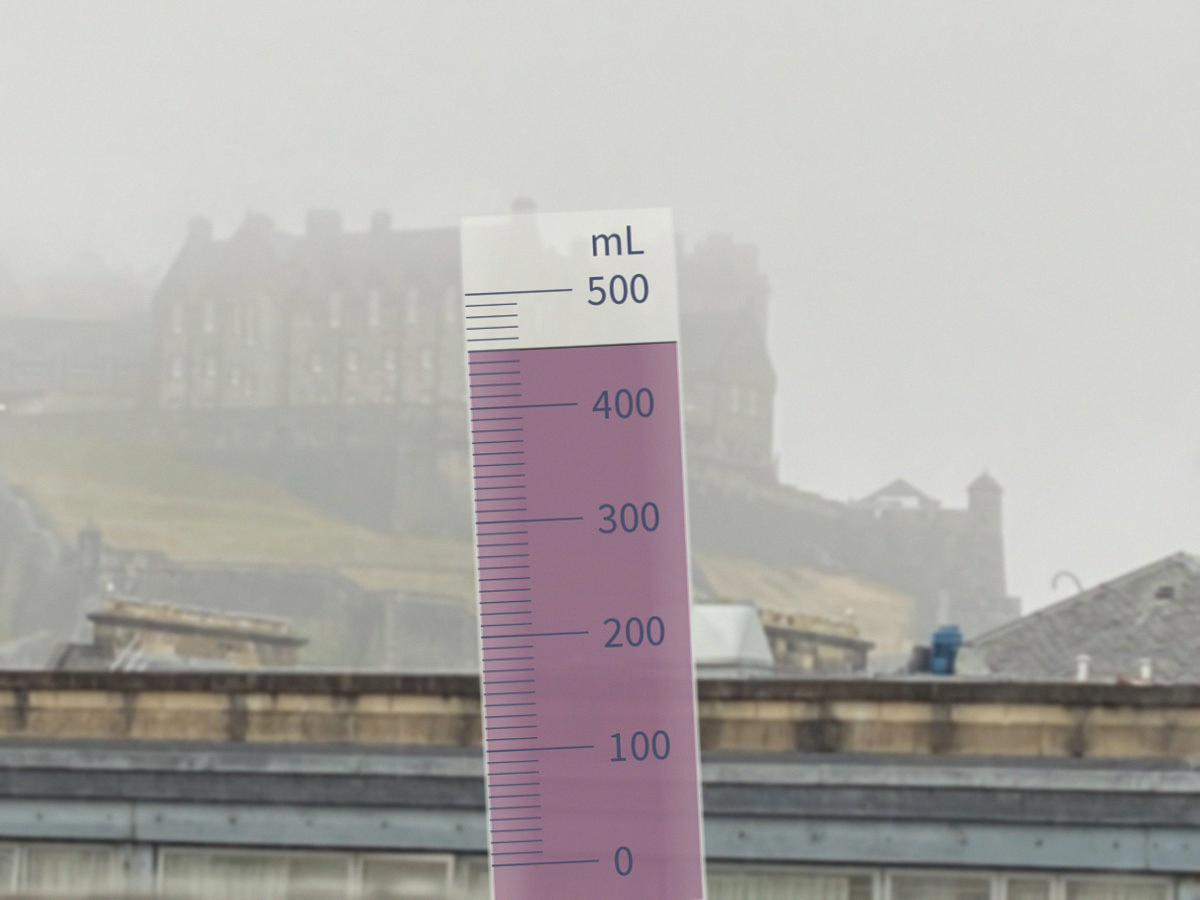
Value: 450 mL
